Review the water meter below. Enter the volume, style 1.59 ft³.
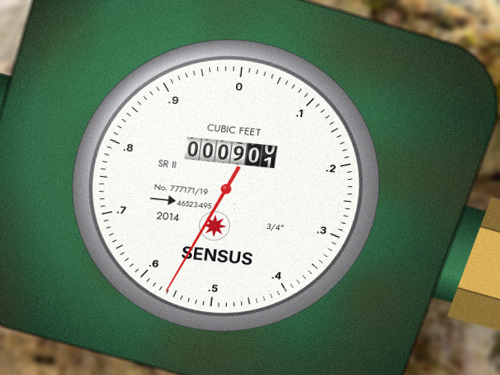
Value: 900.56 ft³
